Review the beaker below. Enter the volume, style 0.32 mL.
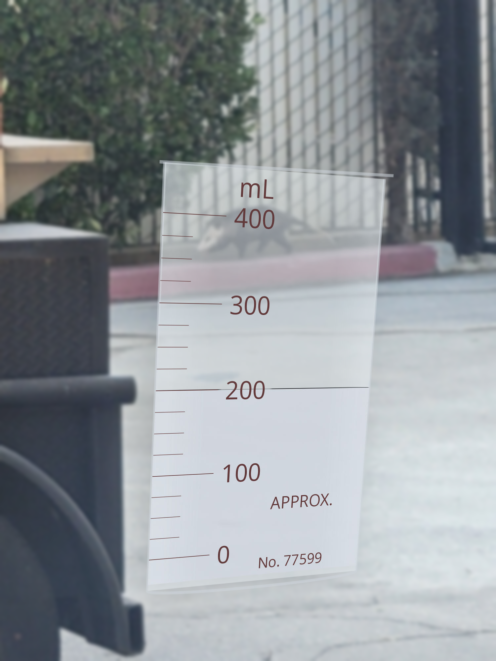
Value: 200 mL
